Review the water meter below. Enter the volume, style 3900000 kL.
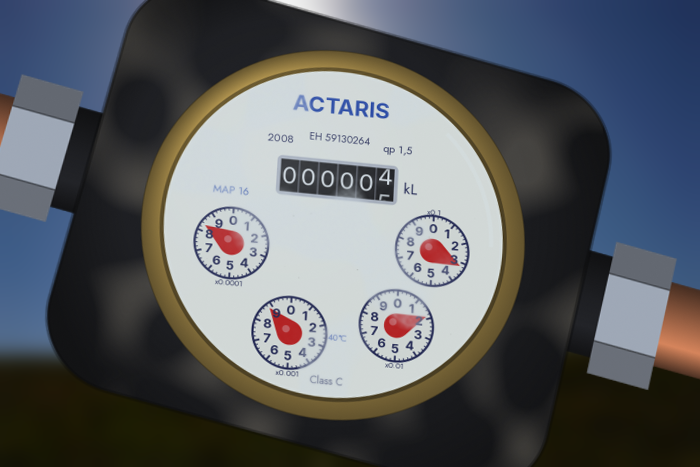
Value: 4.3188 kL
